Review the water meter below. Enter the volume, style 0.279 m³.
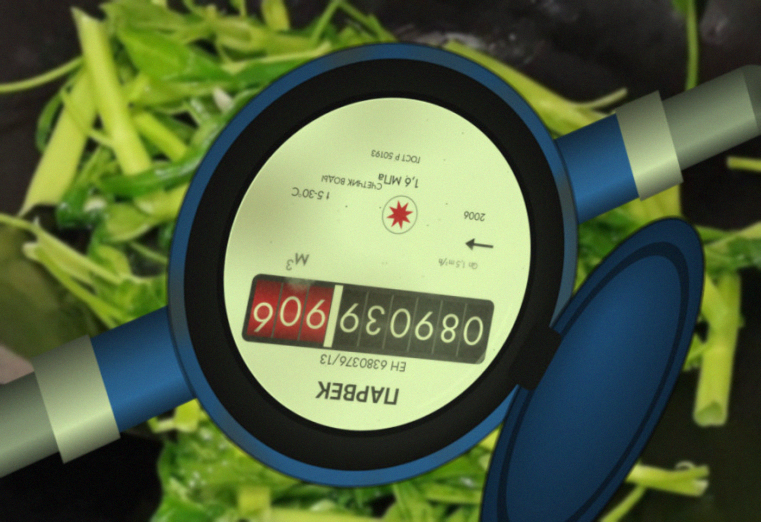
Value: 89039.906 m³
